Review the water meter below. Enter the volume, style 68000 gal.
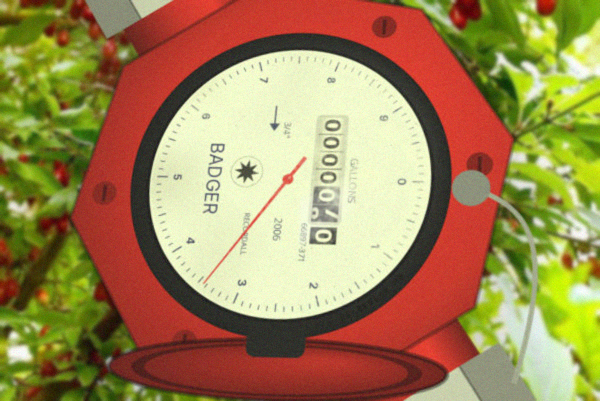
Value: 73.4 gal
